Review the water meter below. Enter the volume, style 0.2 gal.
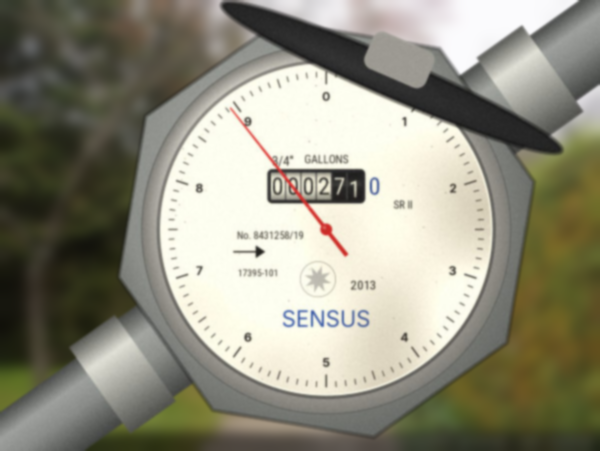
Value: 2708.9 gal
